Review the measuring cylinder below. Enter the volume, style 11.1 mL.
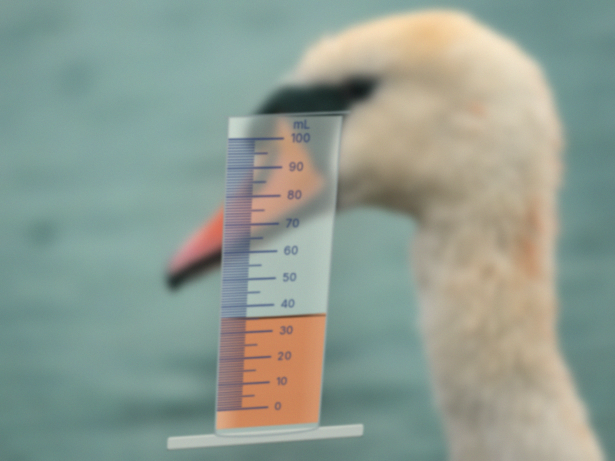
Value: 35 mL
